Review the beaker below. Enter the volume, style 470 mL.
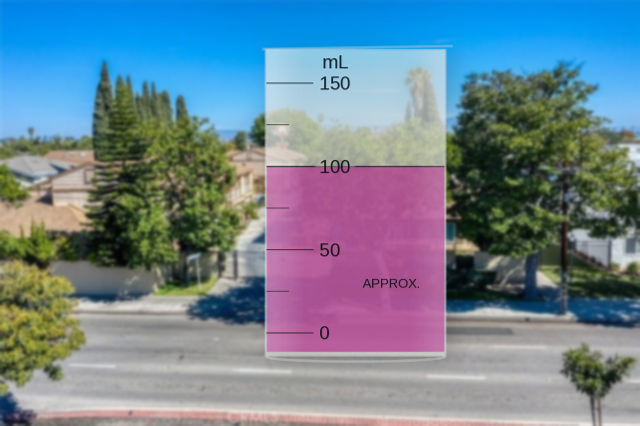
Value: 100 mL
